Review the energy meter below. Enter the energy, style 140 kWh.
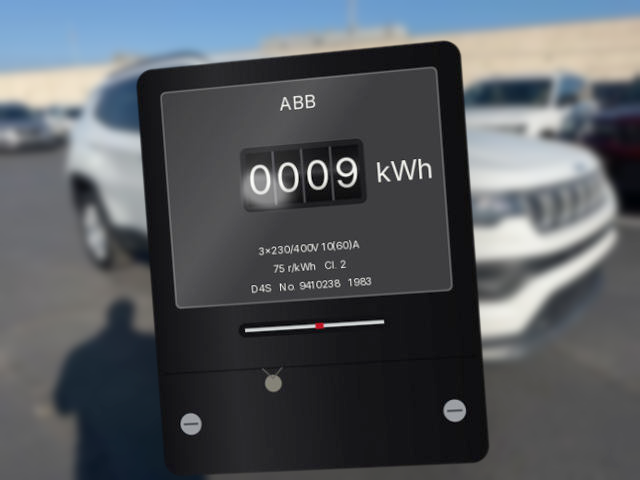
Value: 9 kWh
